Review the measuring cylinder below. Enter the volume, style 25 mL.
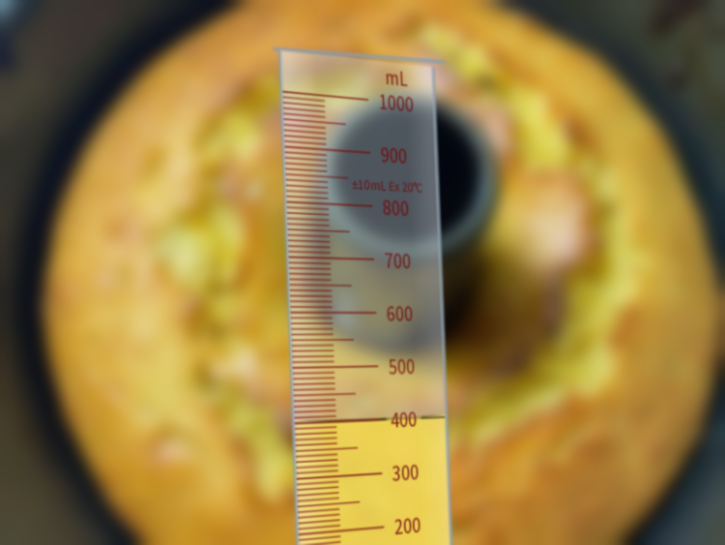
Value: 400 mL
